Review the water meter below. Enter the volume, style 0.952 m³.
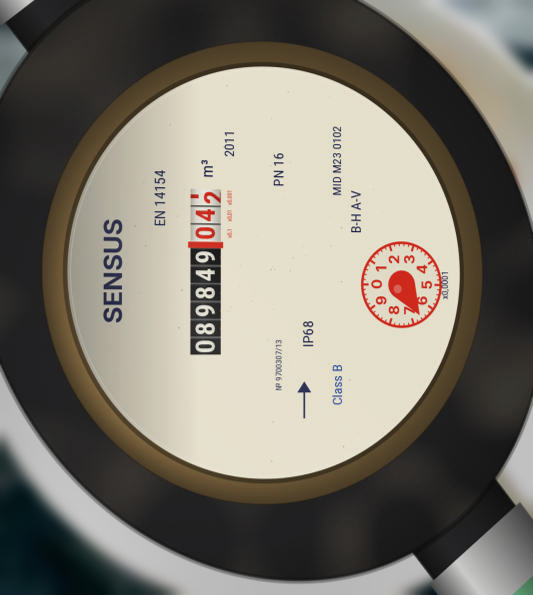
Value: 89849.0416 m³
